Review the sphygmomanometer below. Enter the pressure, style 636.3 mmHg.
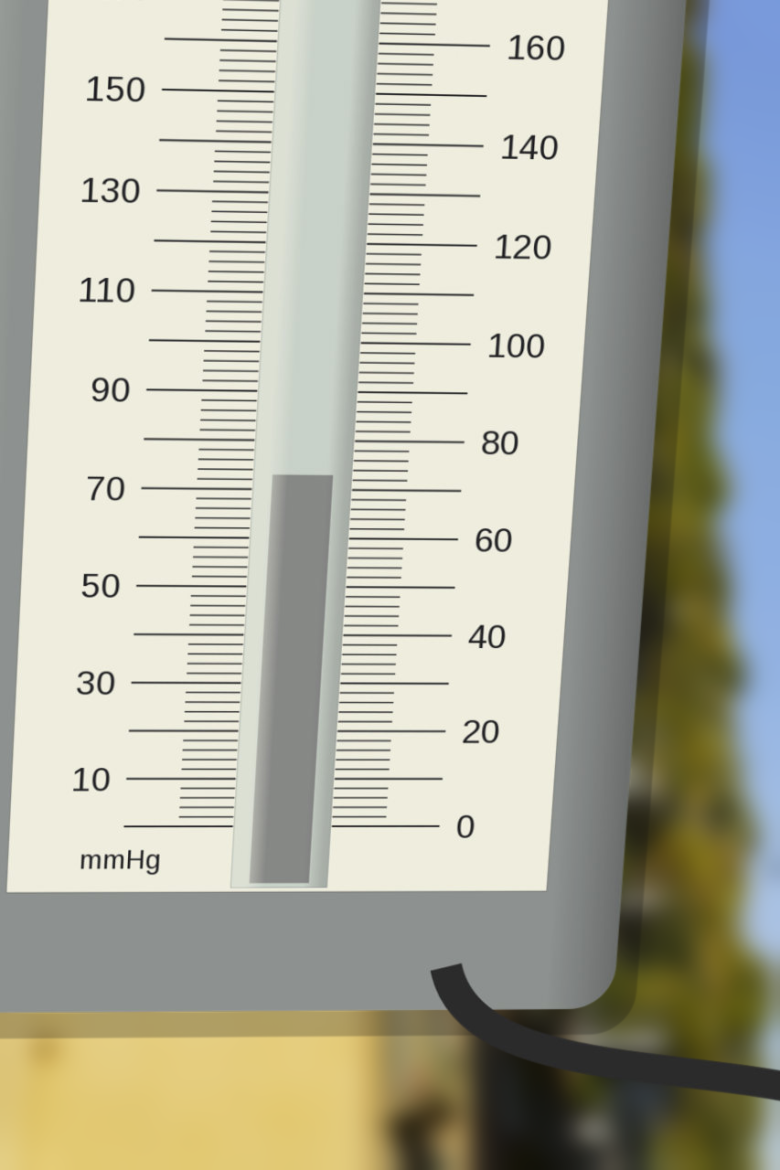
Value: 73 mmHg
